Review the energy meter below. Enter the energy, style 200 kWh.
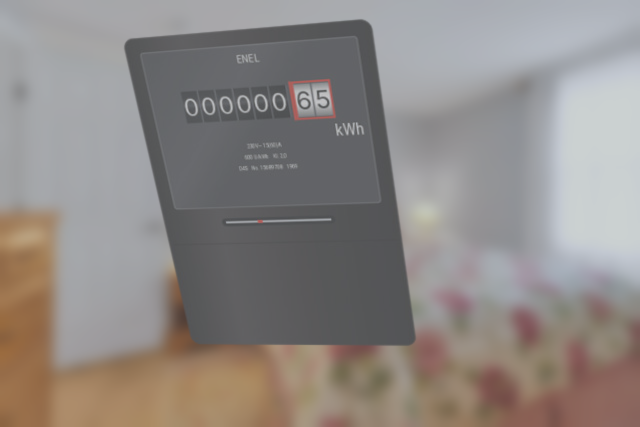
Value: 0.65 kWh
